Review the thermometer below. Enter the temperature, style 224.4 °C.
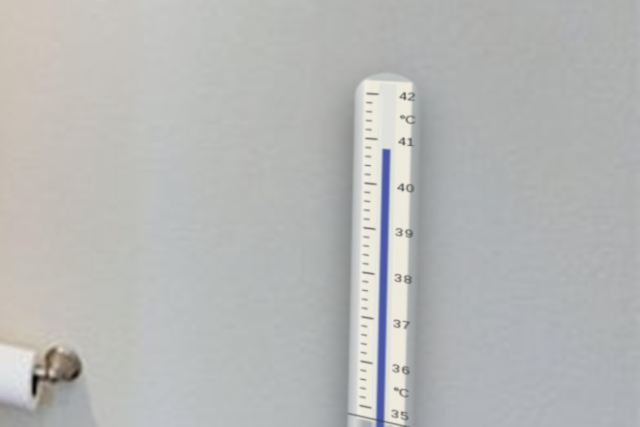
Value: 40.8 °C
